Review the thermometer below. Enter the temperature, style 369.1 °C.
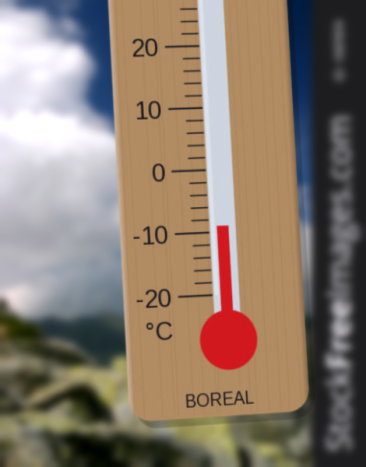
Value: -9 °C
